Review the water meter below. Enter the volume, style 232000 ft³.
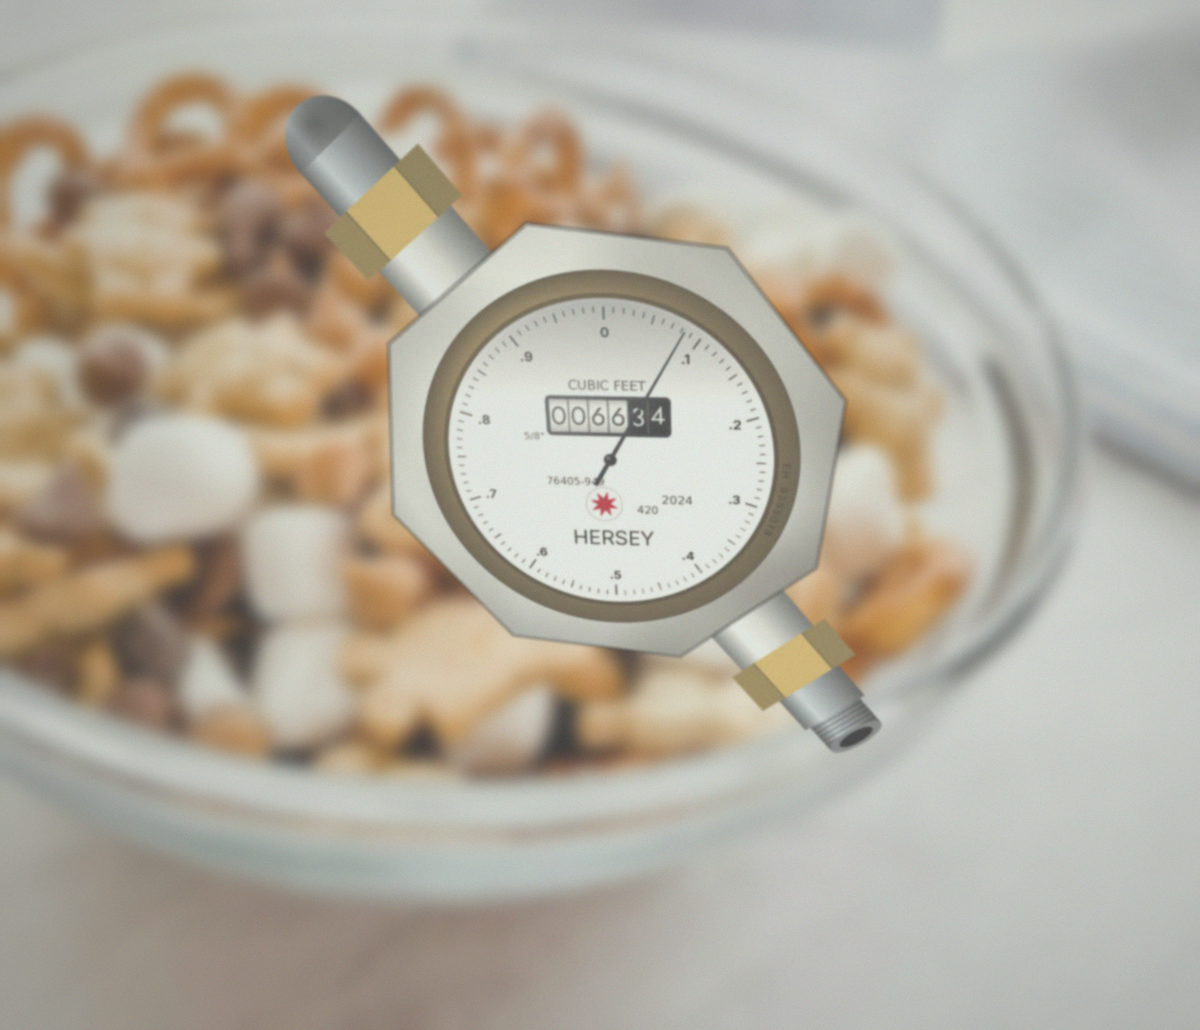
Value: 6634.08 ft³
